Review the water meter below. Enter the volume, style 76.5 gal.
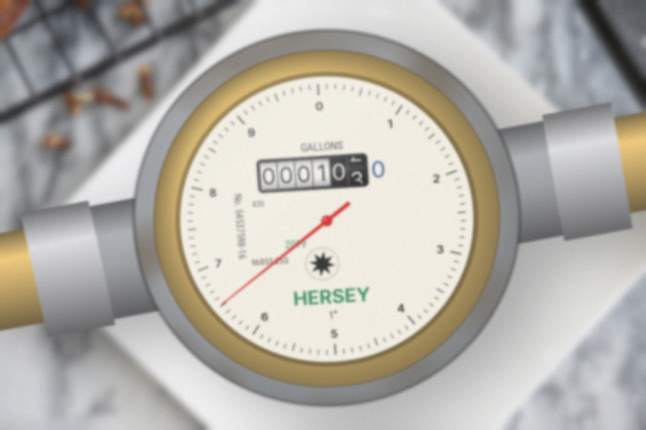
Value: 1026.5 gal
